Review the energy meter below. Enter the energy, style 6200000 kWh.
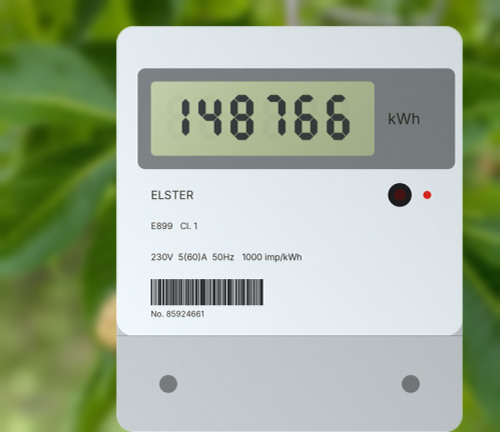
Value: 148766 kWh
